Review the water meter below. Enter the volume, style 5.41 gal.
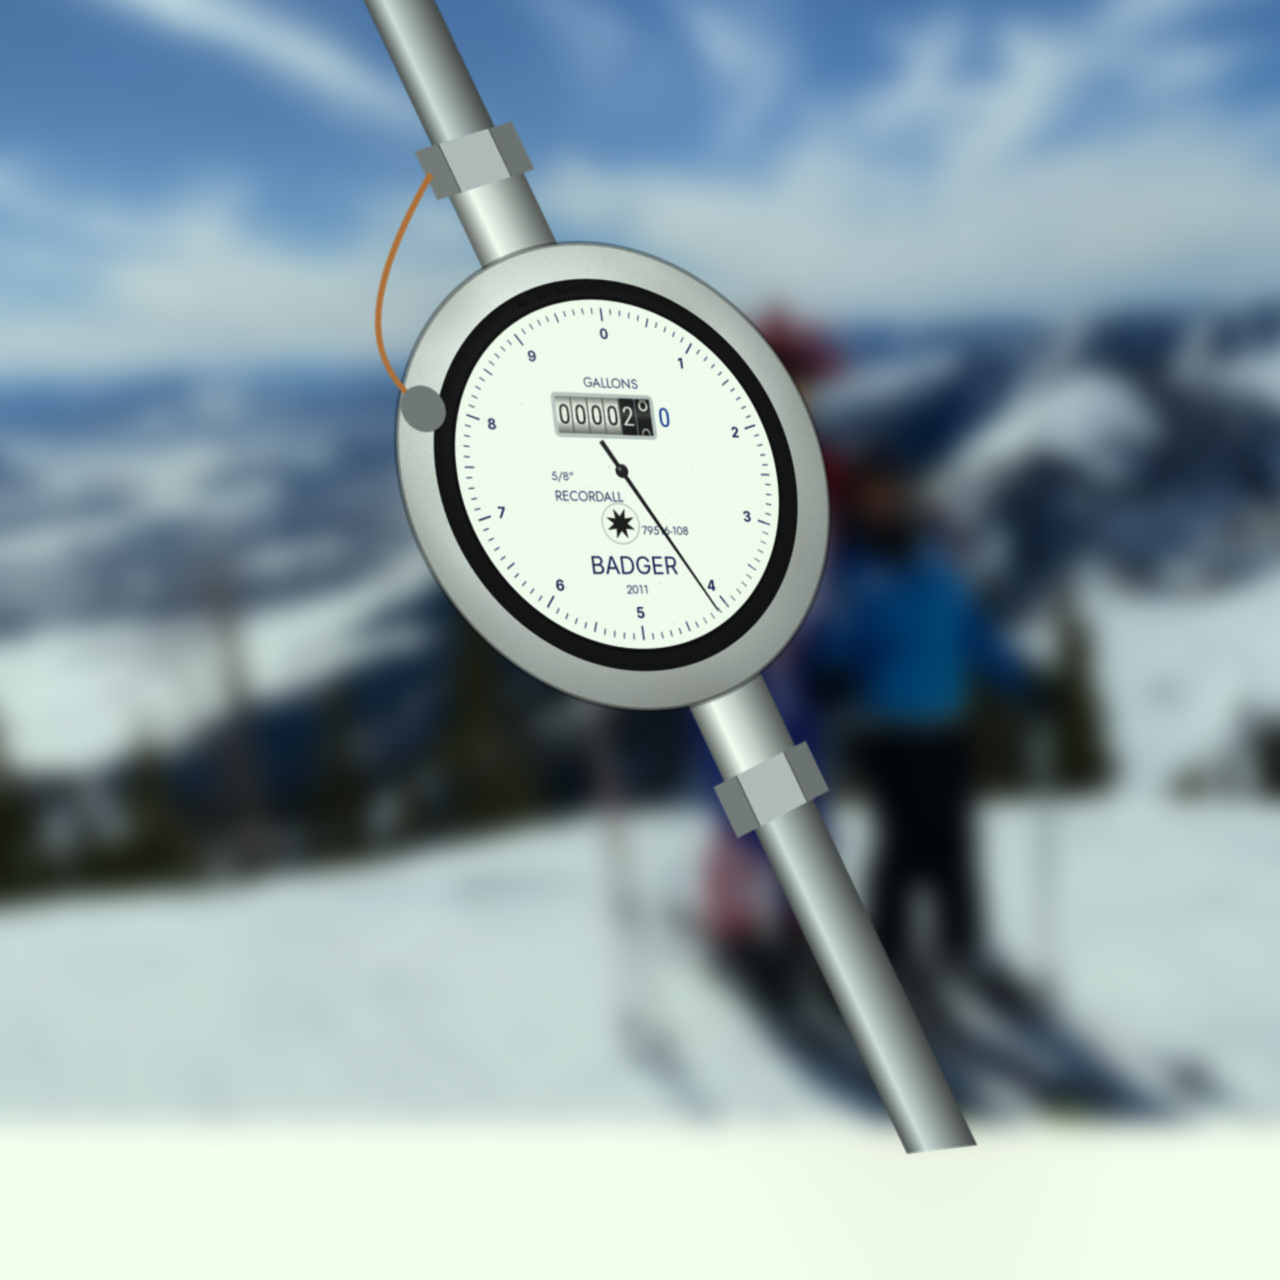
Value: 284.1 gal
